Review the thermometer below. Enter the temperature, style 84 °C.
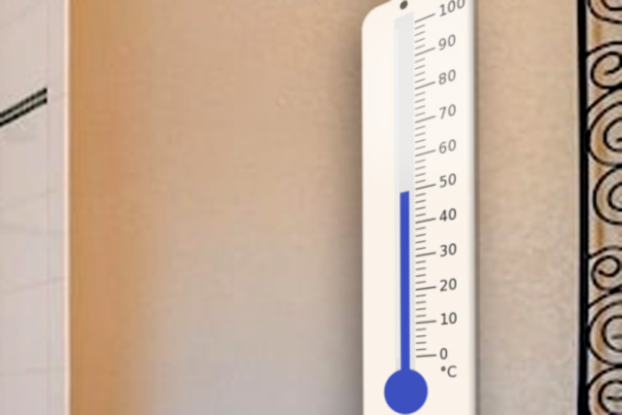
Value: 50 °C
